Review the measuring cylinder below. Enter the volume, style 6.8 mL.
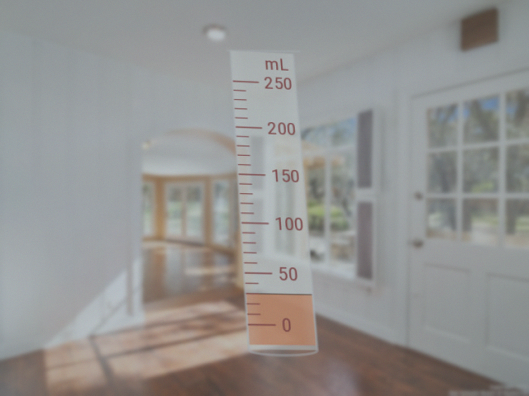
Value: 30 mL
